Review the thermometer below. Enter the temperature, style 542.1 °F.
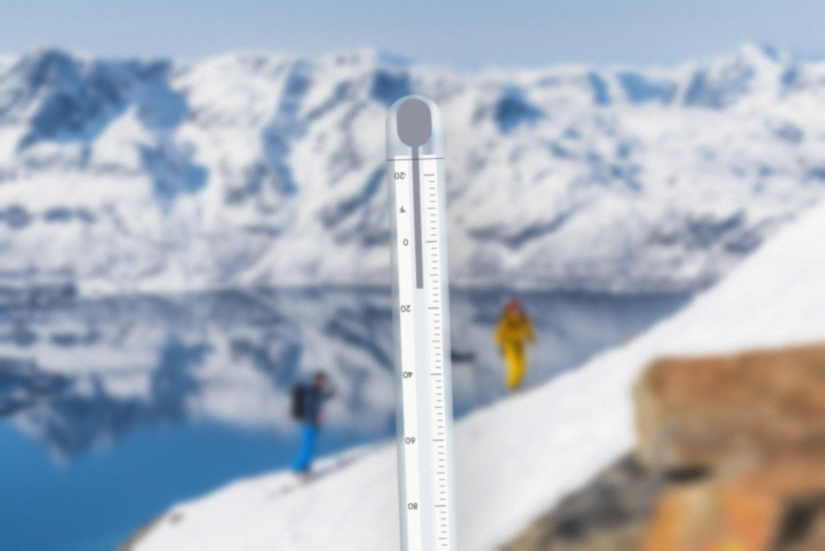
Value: 14 °F
